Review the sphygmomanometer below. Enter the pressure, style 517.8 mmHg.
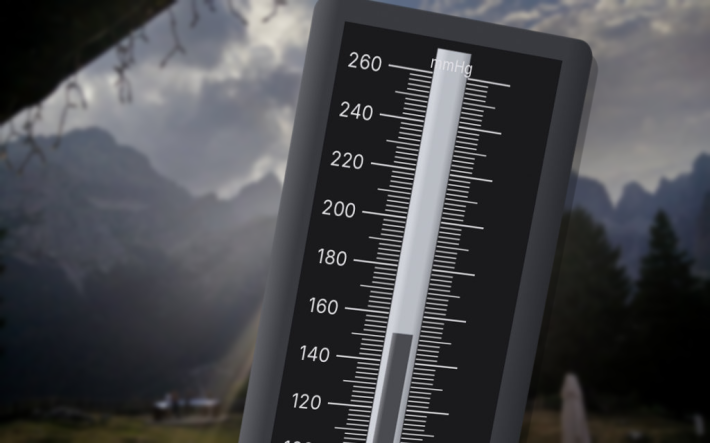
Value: 152 mmHg
